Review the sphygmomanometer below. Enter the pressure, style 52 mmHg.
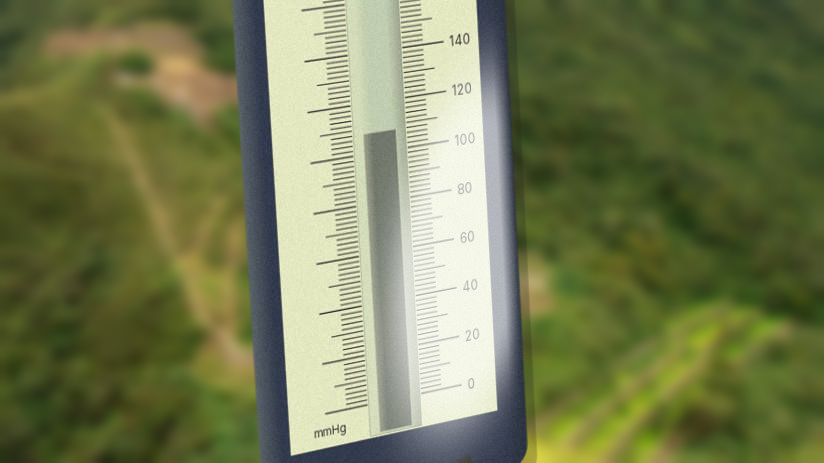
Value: 108 mmHg
